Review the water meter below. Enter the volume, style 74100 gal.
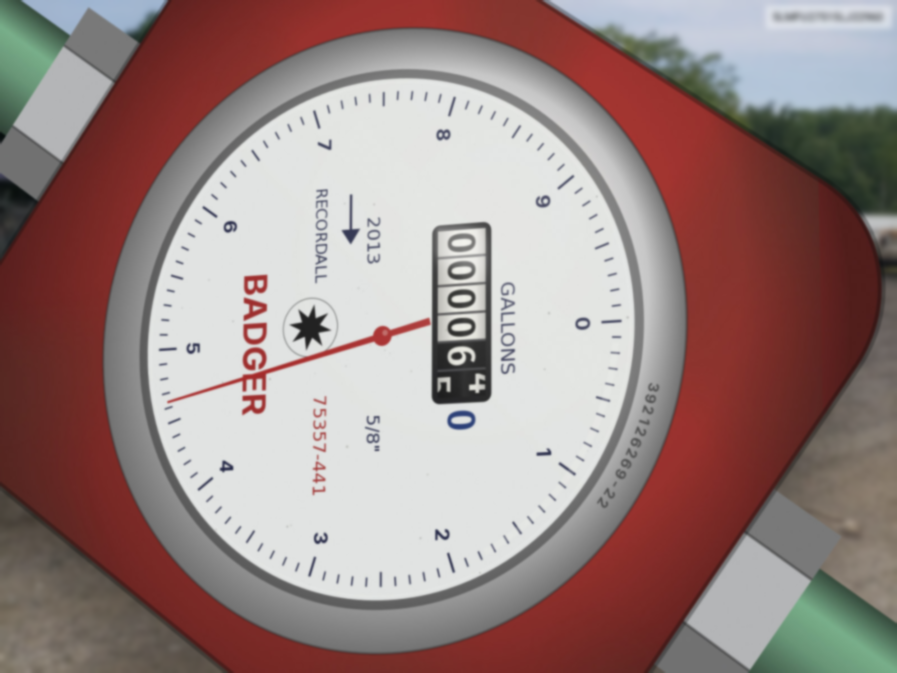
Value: 644.6 gal
